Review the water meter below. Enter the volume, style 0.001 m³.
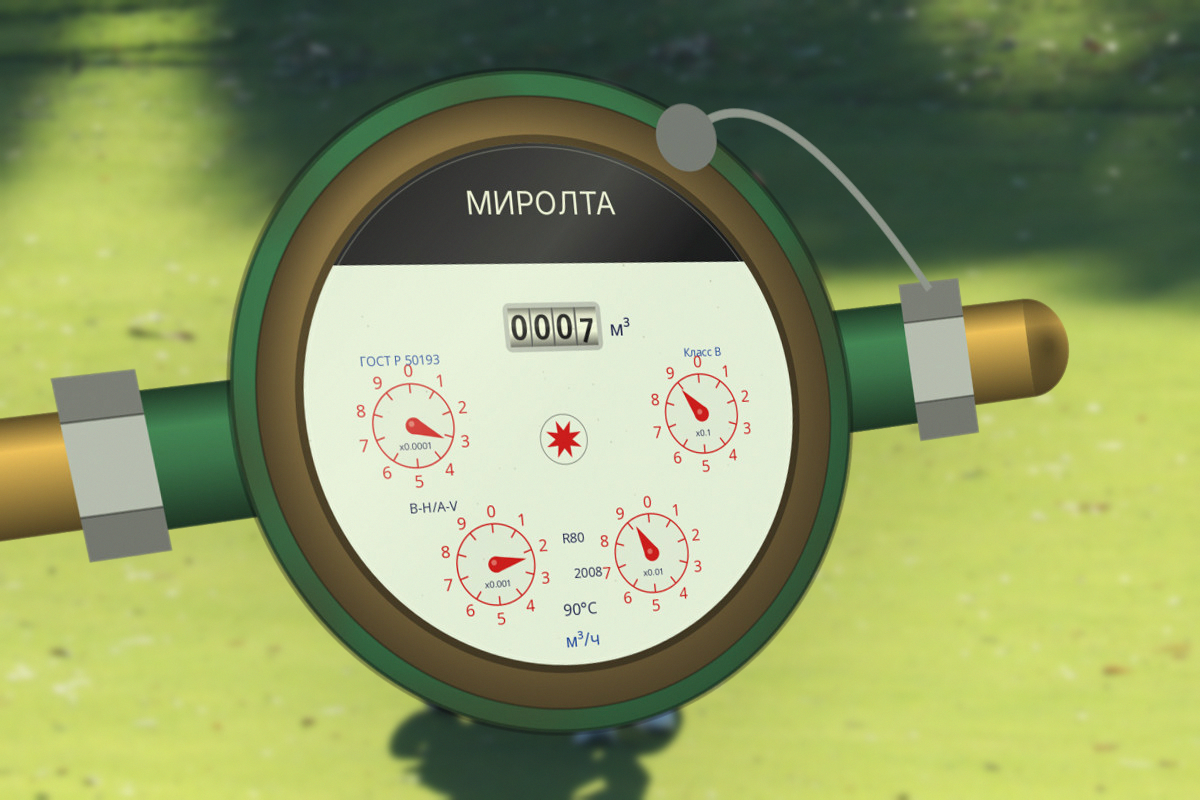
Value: 6.8923 m³
